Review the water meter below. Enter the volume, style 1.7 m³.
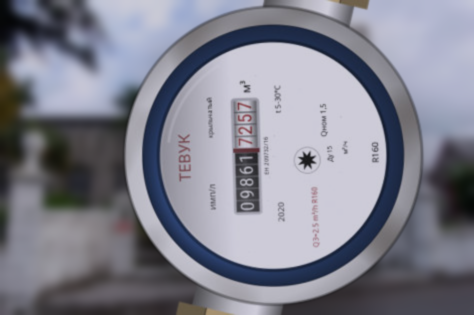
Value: 9861.7257 m³
